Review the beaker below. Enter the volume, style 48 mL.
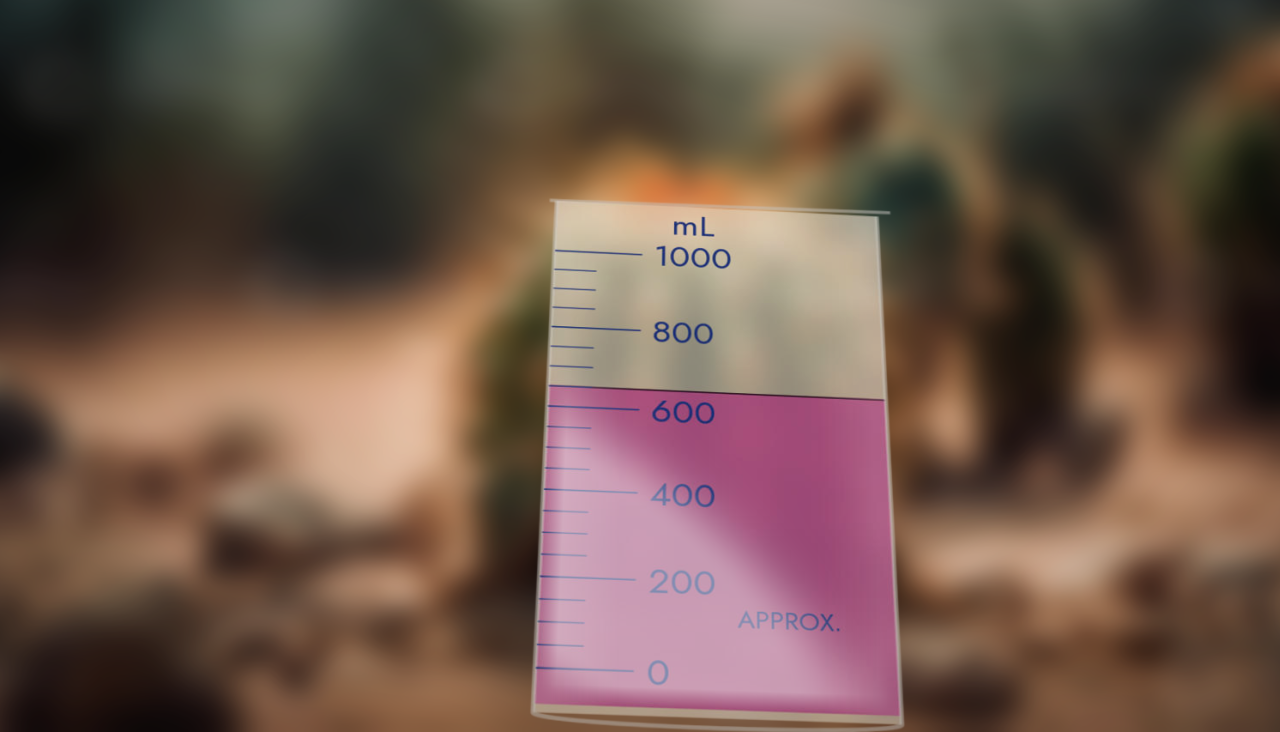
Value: 650 mL
